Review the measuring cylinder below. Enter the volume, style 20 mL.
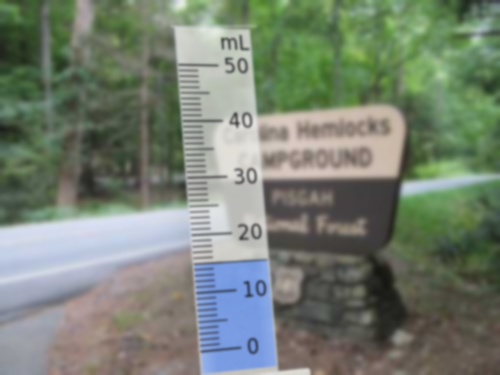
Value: 15 mL
